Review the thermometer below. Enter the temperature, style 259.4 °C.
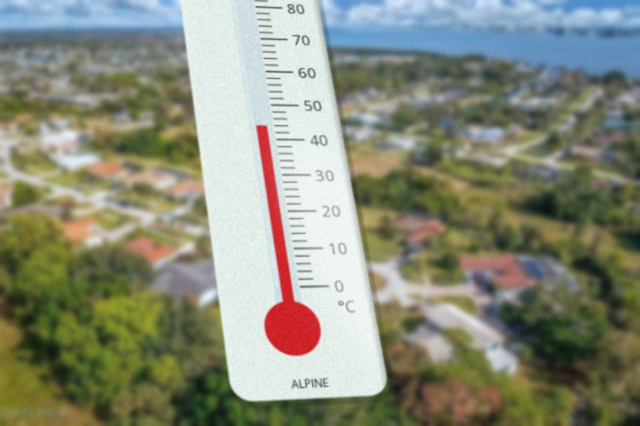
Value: 44 °C
